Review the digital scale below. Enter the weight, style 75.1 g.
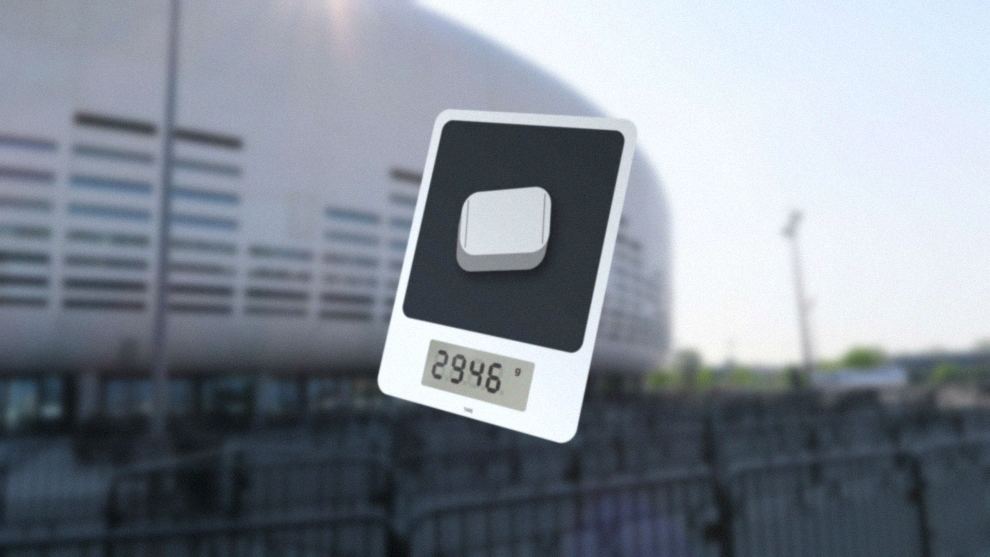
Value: 2946 g
